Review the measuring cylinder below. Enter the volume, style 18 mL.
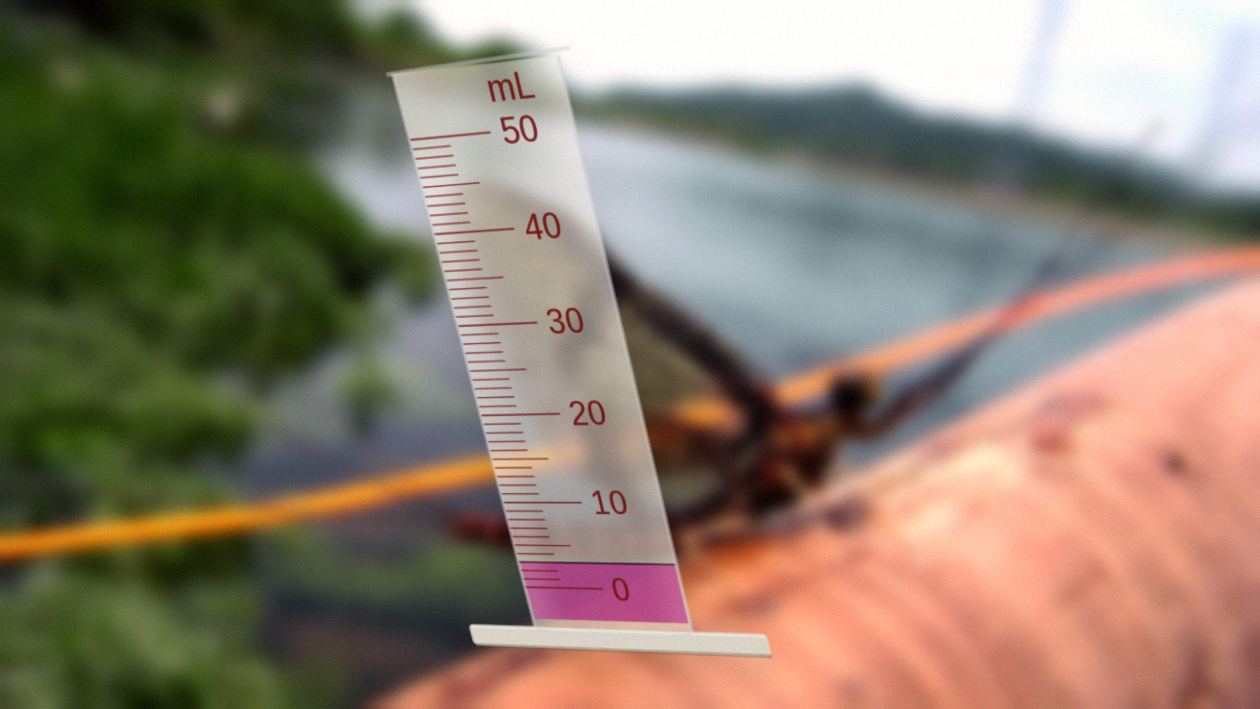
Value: 3 mL
